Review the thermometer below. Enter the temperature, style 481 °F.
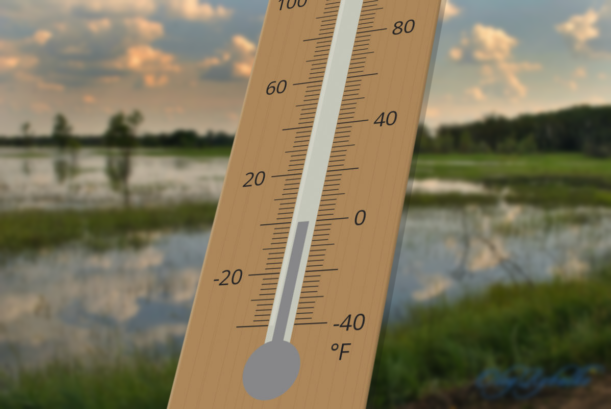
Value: 0 °F
